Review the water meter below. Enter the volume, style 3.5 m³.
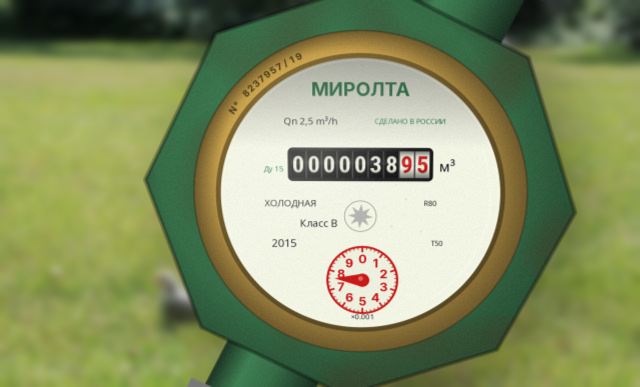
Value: 38.957 m³
